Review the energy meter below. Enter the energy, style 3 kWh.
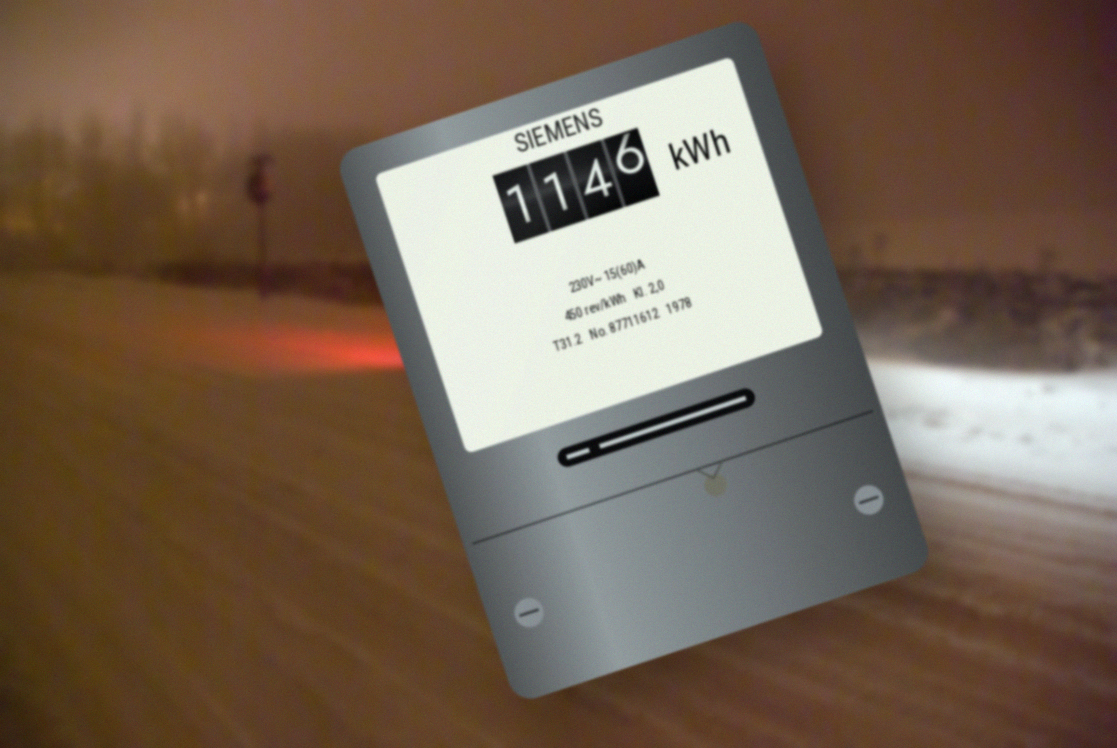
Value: 1146 kWh
